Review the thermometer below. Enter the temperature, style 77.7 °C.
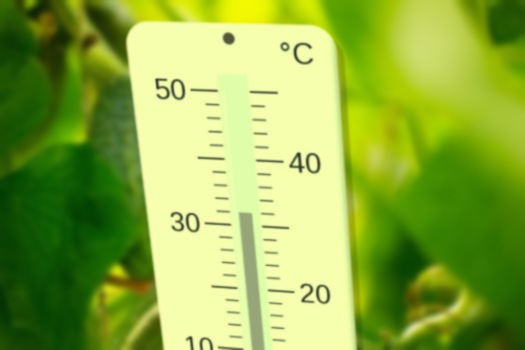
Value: 32 °C
